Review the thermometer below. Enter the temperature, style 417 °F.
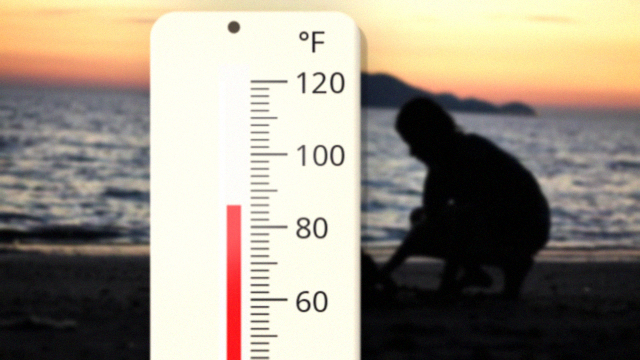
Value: 86 °F
